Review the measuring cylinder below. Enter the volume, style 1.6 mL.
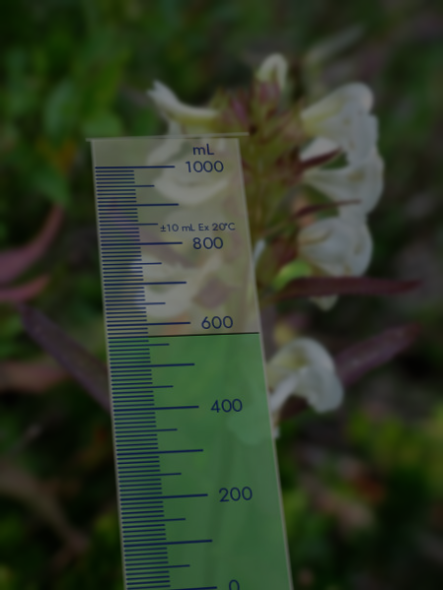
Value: 570 mL
